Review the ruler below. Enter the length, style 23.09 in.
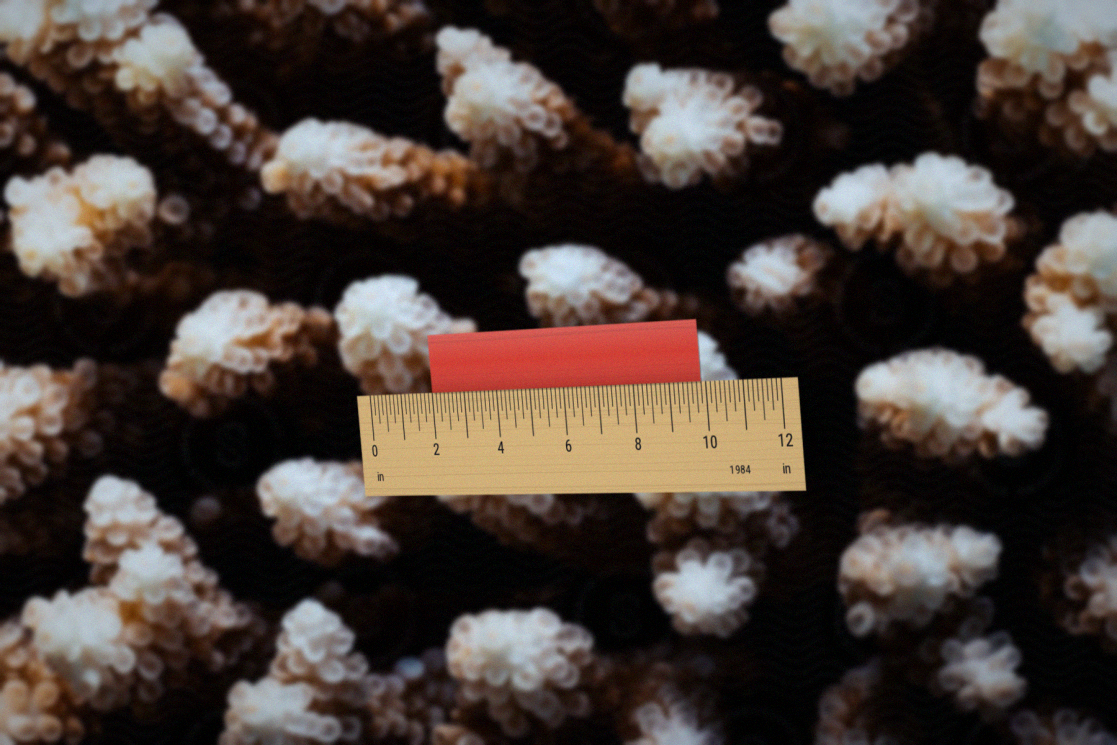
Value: 7.875 in
